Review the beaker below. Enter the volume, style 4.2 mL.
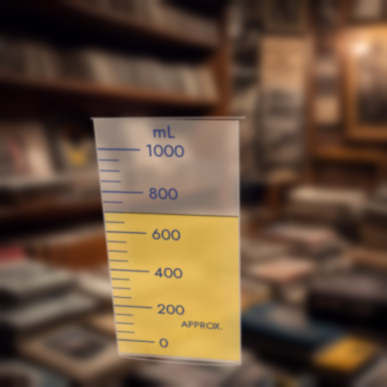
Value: 700 mL
